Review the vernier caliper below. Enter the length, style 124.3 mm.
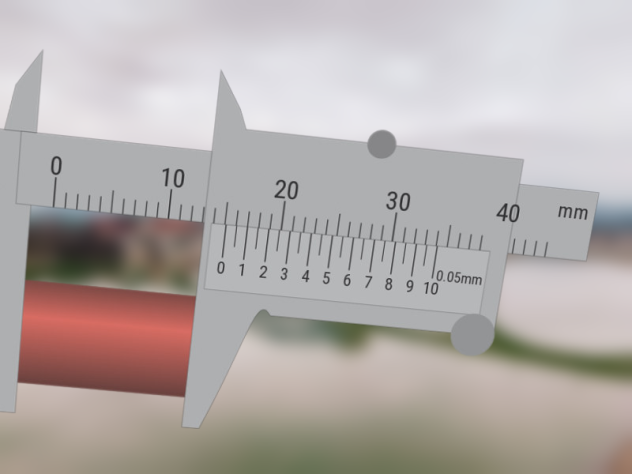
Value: 15.1 mm
